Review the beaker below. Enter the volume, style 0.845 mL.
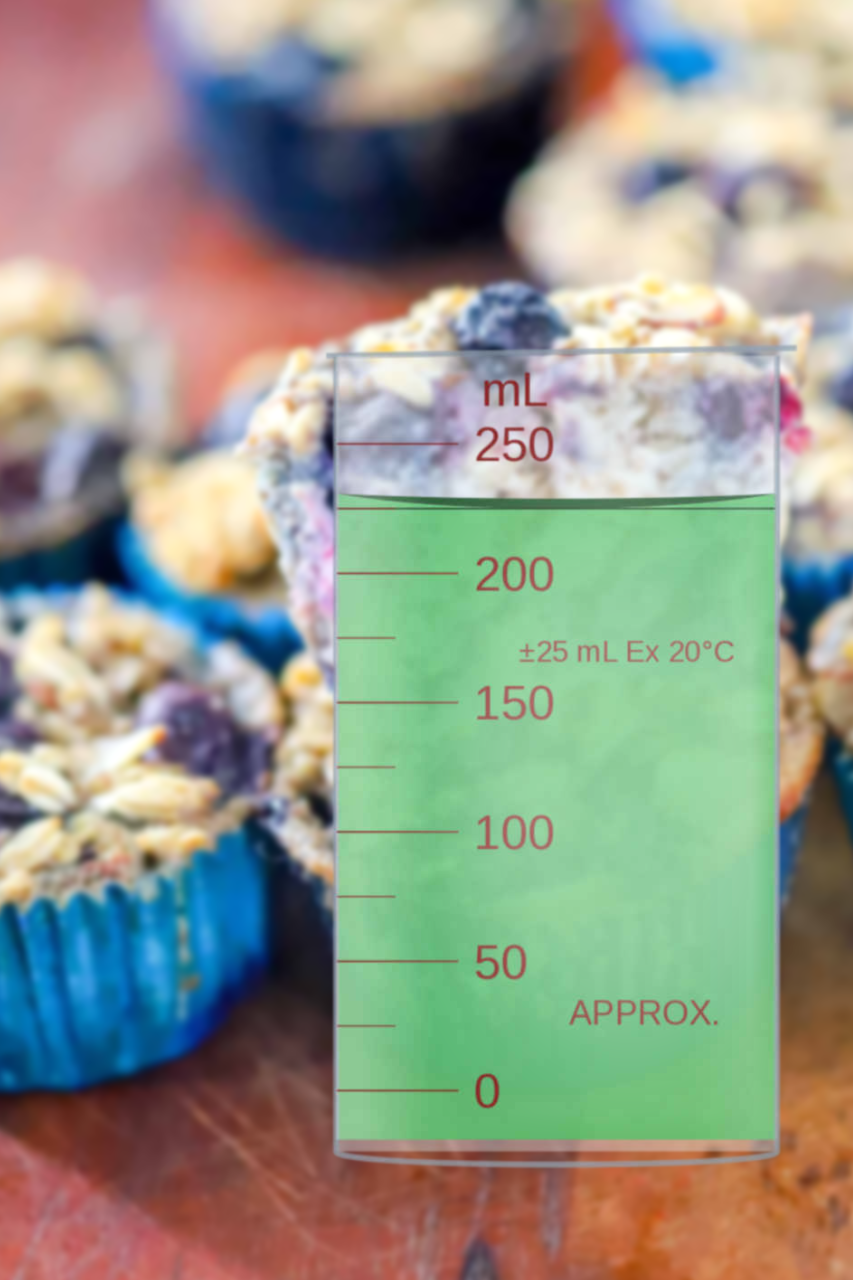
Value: 225 mL
